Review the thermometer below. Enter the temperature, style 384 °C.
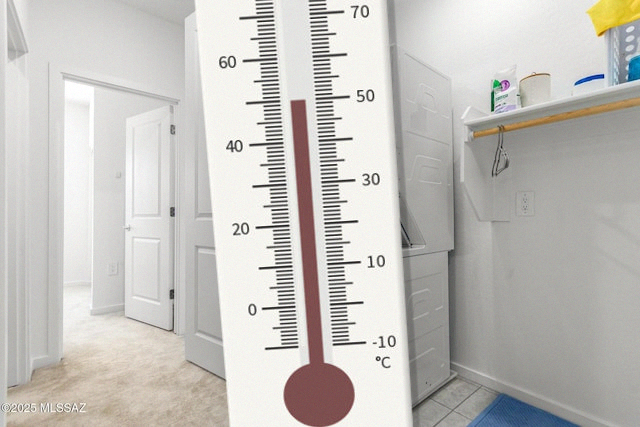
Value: 50 °C
